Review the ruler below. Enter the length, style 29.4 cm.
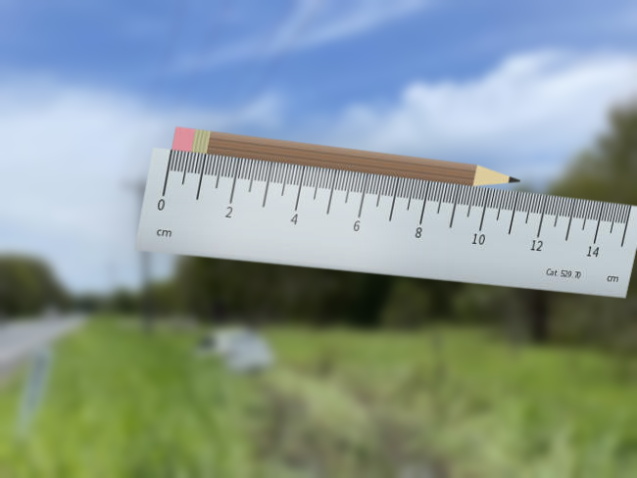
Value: 11 cm
